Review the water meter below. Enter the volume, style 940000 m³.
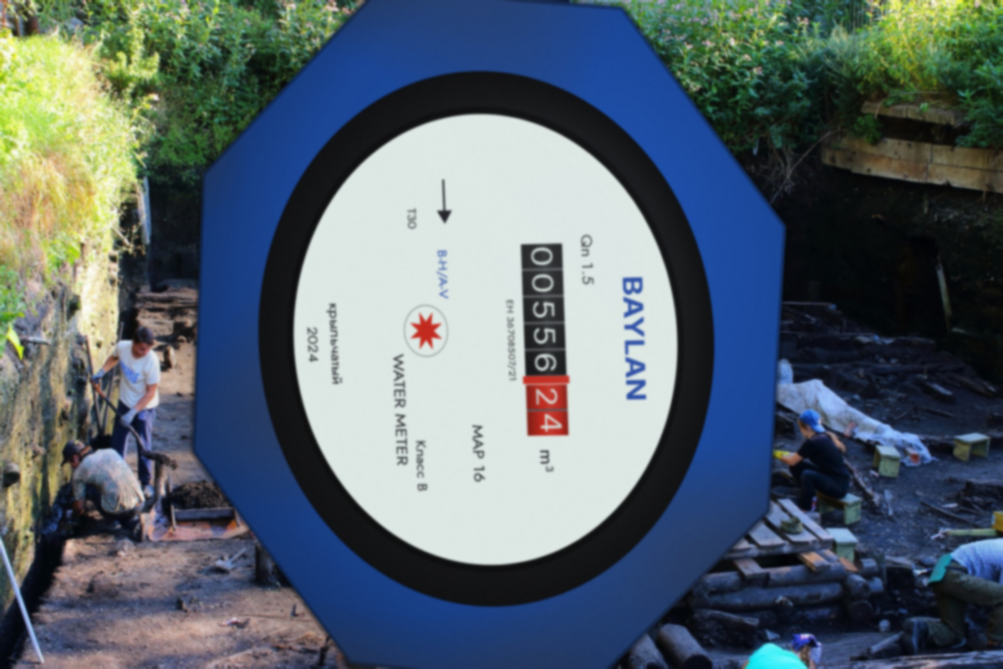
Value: 556.24 m³
